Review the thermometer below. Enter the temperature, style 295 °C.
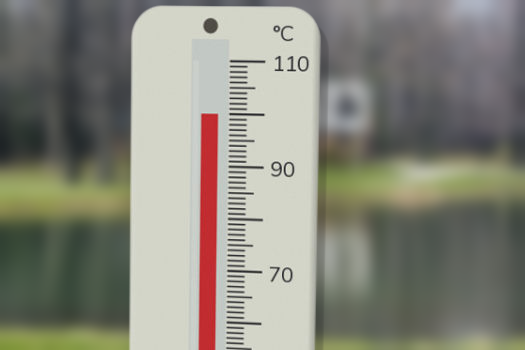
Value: 100 °C
